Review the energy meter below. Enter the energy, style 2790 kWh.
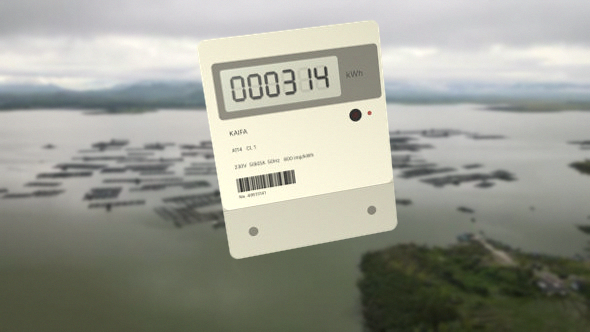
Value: 314 kWh
